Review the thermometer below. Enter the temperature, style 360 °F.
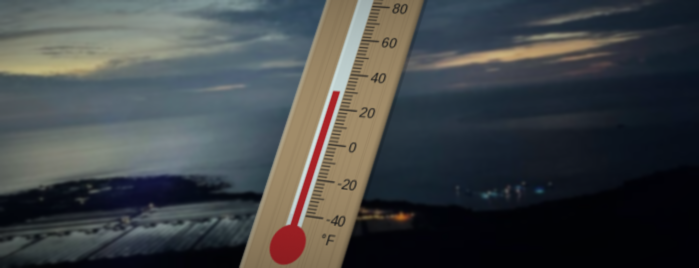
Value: 30 °F
